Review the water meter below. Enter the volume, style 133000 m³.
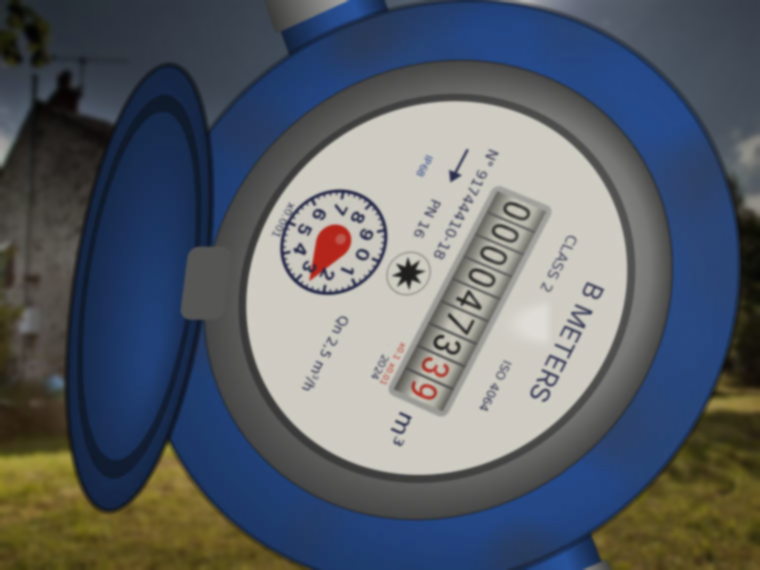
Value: 473.392 m³
